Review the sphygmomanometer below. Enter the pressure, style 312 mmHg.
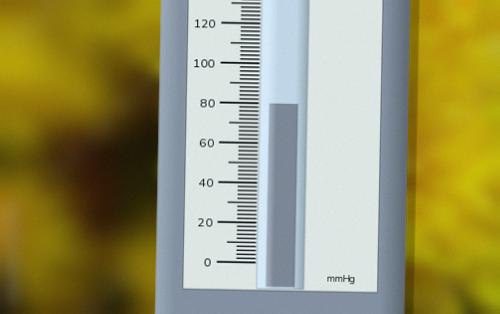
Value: 80 mmHg
